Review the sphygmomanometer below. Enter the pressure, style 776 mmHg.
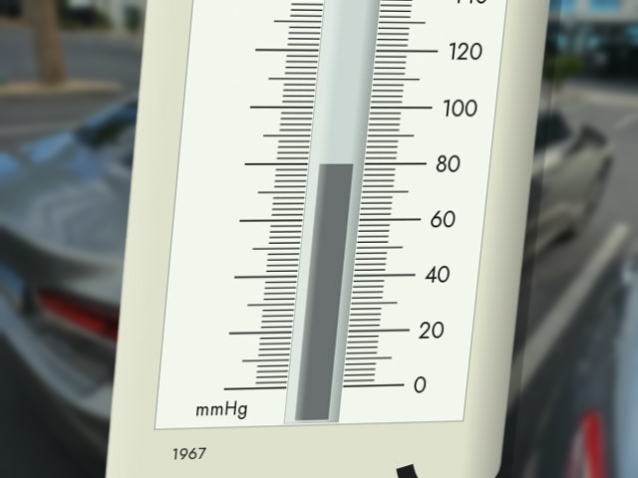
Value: 80 mmHg
